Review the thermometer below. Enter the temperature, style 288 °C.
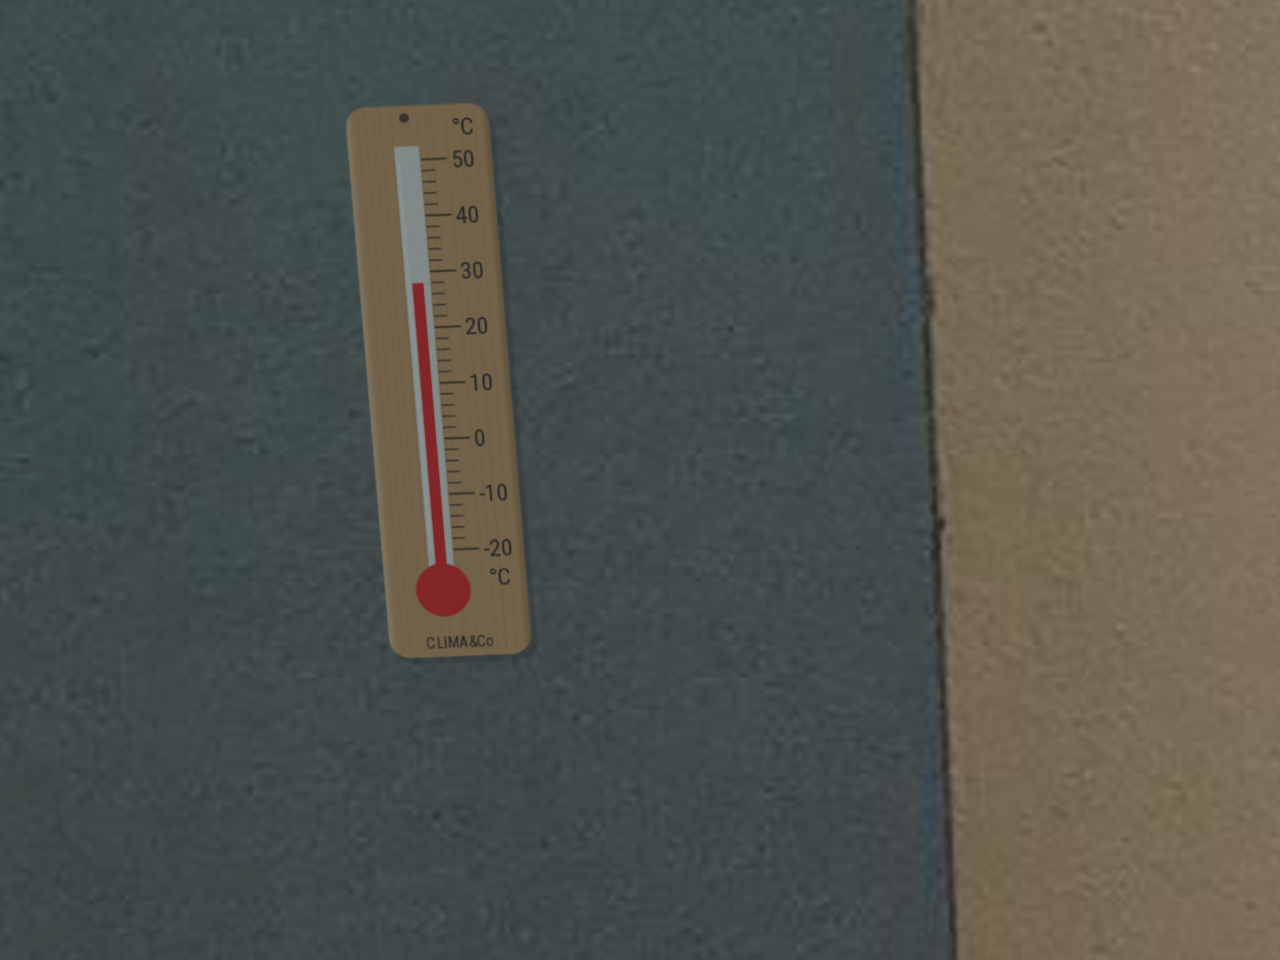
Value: 28 °C
